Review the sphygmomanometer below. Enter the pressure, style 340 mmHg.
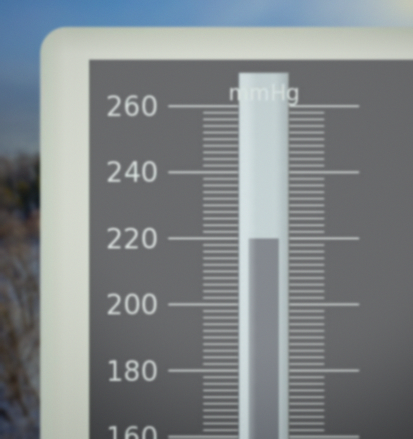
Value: 220 mmHg
